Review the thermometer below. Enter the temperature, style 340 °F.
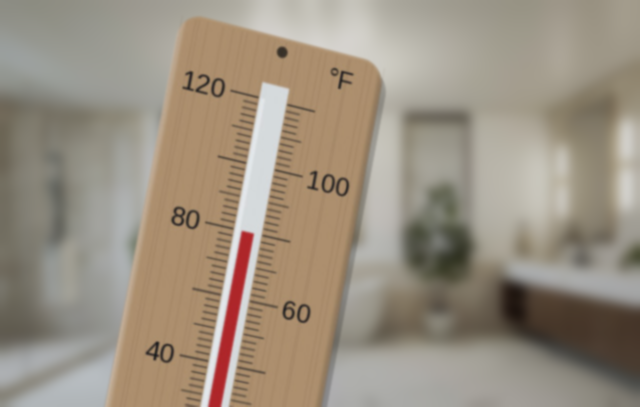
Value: 80 °F
